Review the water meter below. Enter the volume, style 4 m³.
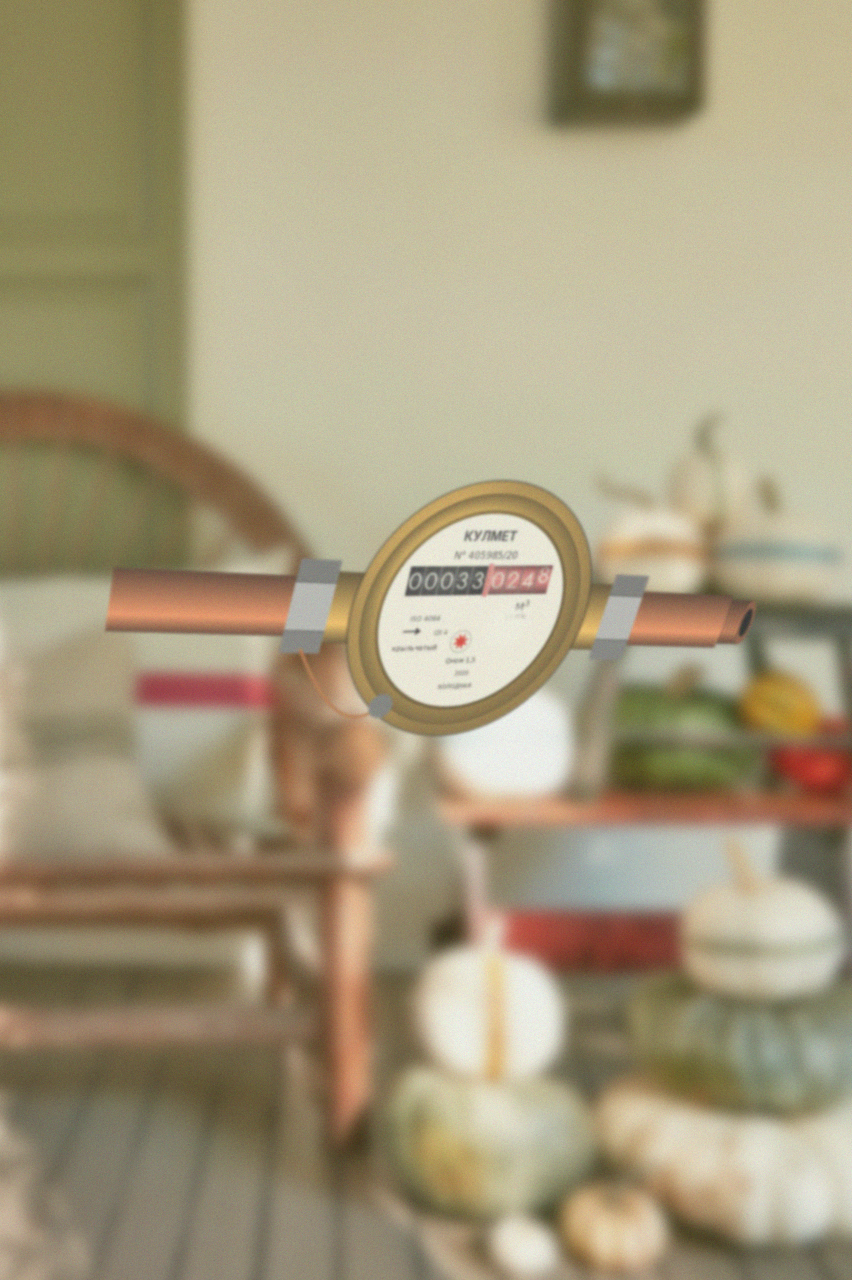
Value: 33.0248 m³
